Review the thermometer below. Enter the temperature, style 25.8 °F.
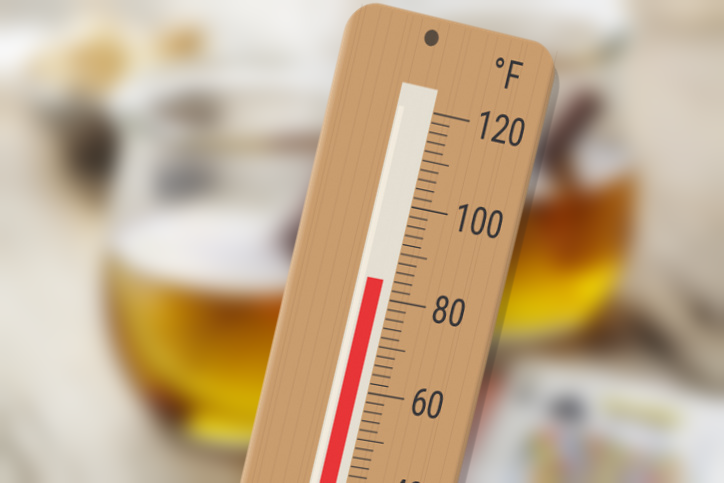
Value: 84 °F
